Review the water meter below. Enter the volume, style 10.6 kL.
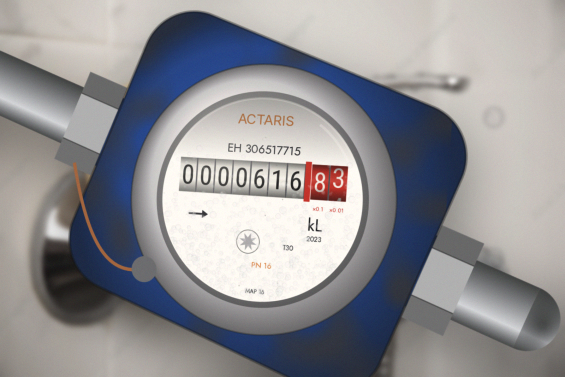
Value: 616.83 kL
